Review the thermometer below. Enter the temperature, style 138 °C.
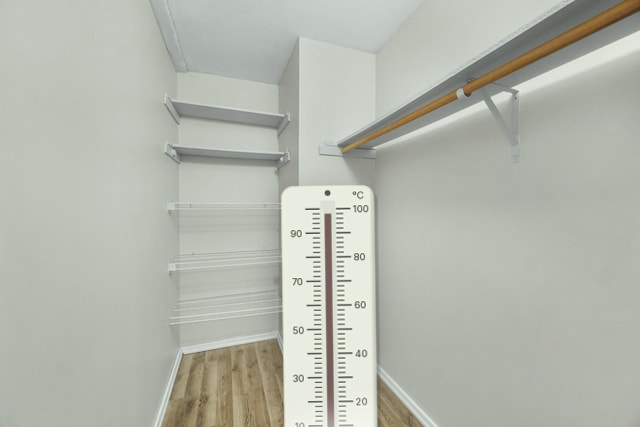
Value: 98 °C
